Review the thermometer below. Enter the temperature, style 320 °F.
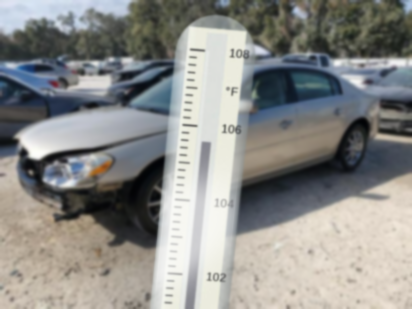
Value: 105.6 °F
